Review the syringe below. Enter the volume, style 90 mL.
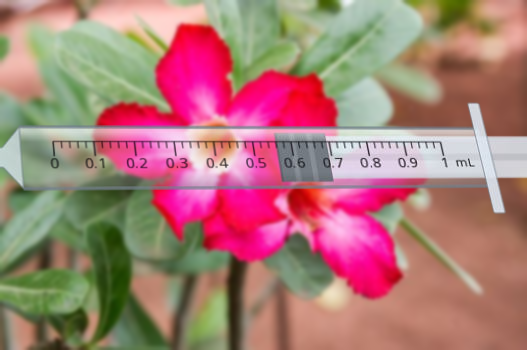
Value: 0.56 mL
